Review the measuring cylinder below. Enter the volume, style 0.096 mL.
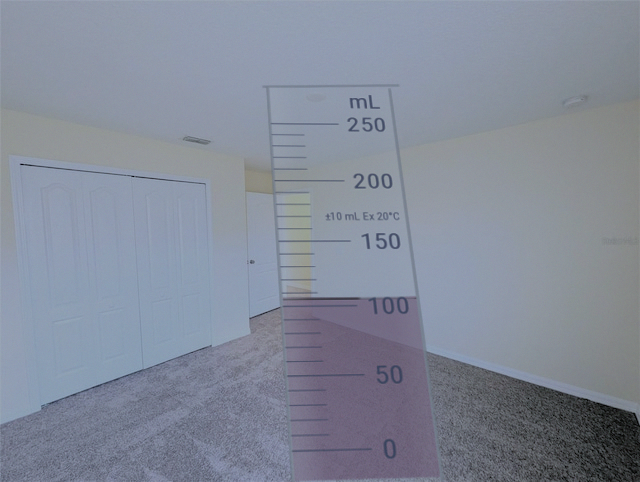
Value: 105 mL
